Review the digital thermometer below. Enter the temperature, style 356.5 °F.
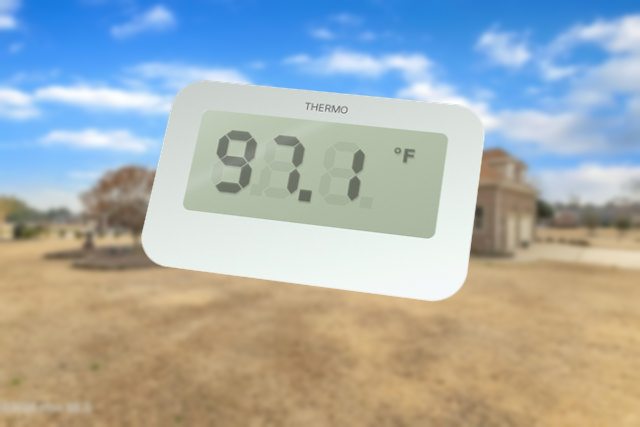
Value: 97.1 °F
